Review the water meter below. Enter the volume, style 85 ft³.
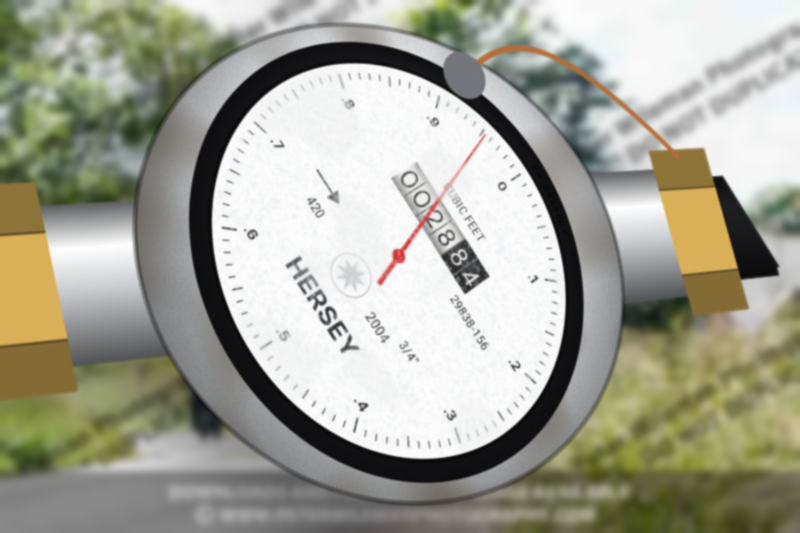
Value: 2883.95 ft³
